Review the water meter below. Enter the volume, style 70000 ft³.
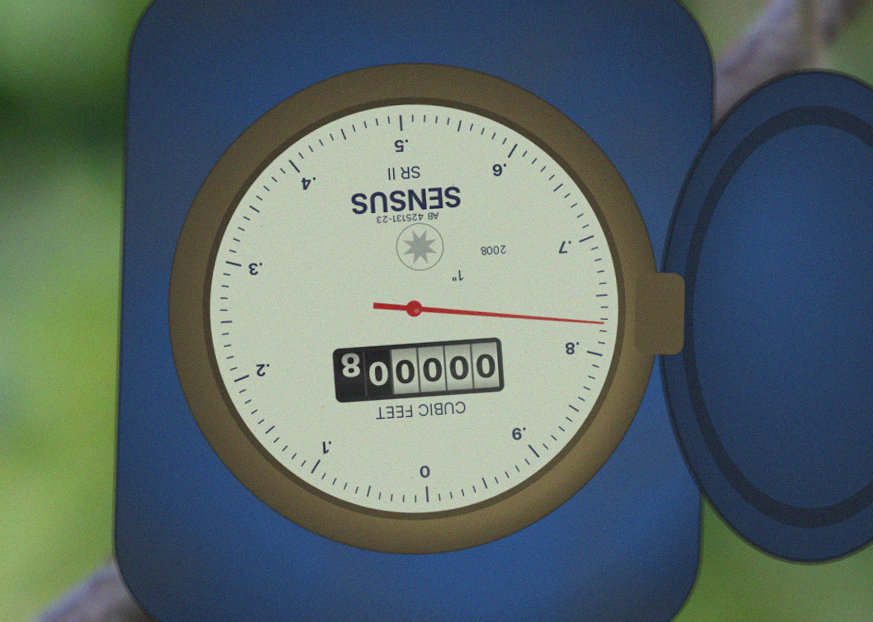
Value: 7.77 ft³
